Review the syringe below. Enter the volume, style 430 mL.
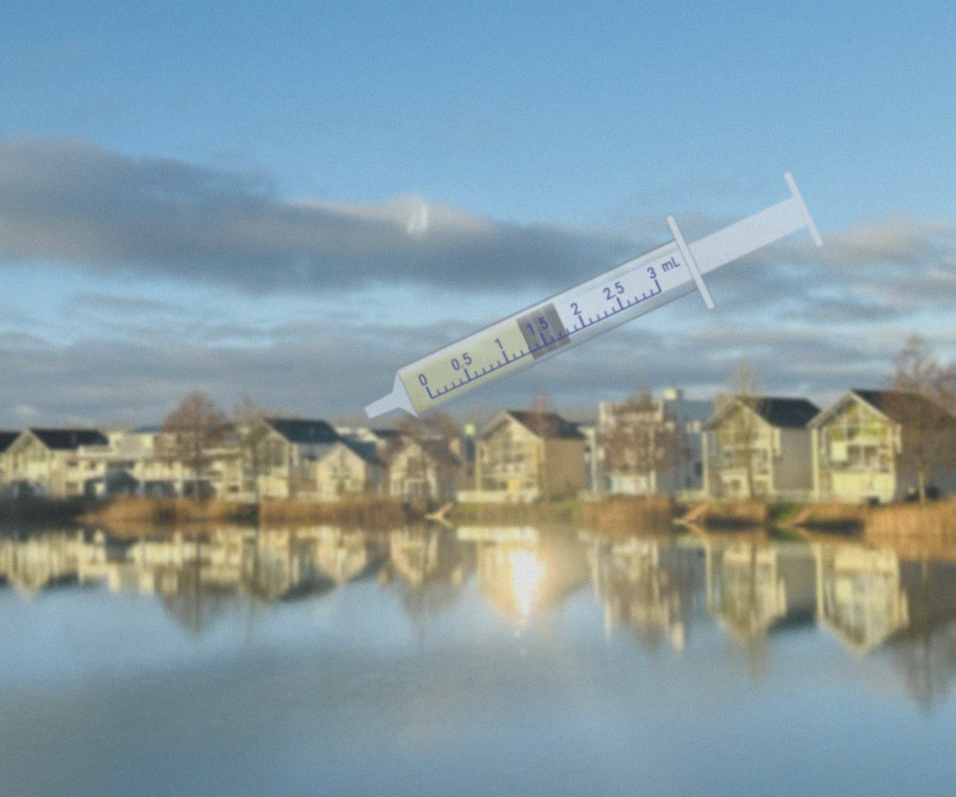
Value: 1.3 mL
